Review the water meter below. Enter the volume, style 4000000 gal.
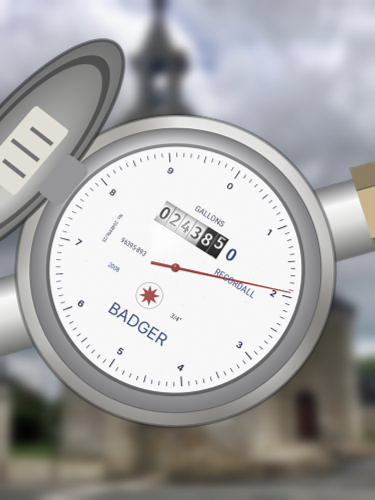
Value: 243851.9 gal
